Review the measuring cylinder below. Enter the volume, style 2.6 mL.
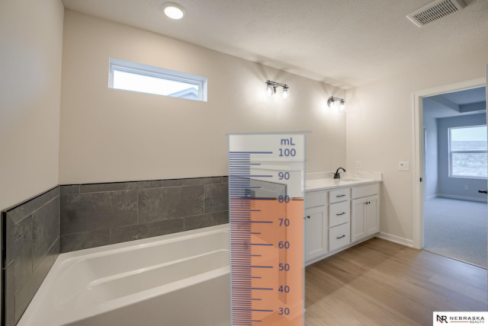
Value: 80 mL
